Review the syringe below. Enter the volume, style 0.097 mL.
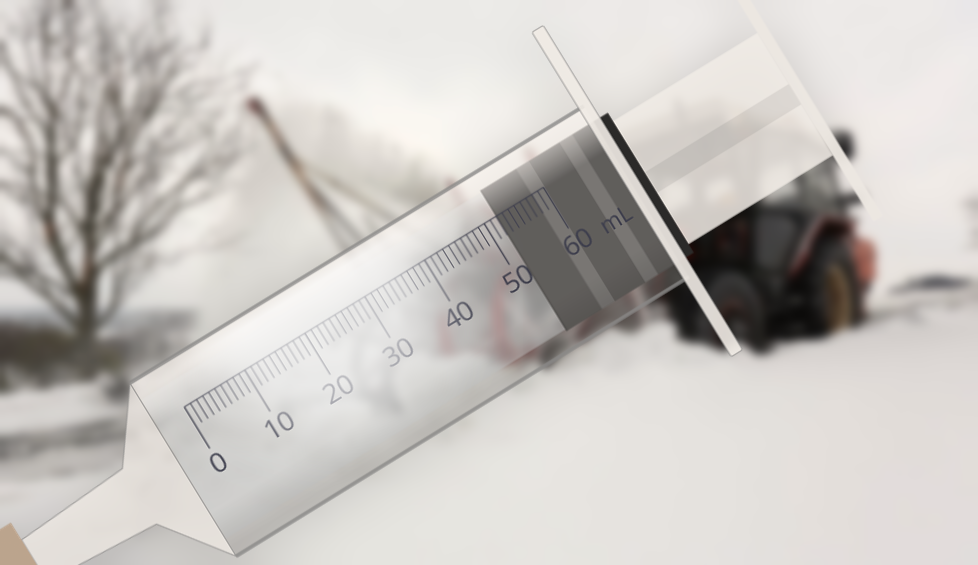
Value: 52 mL
